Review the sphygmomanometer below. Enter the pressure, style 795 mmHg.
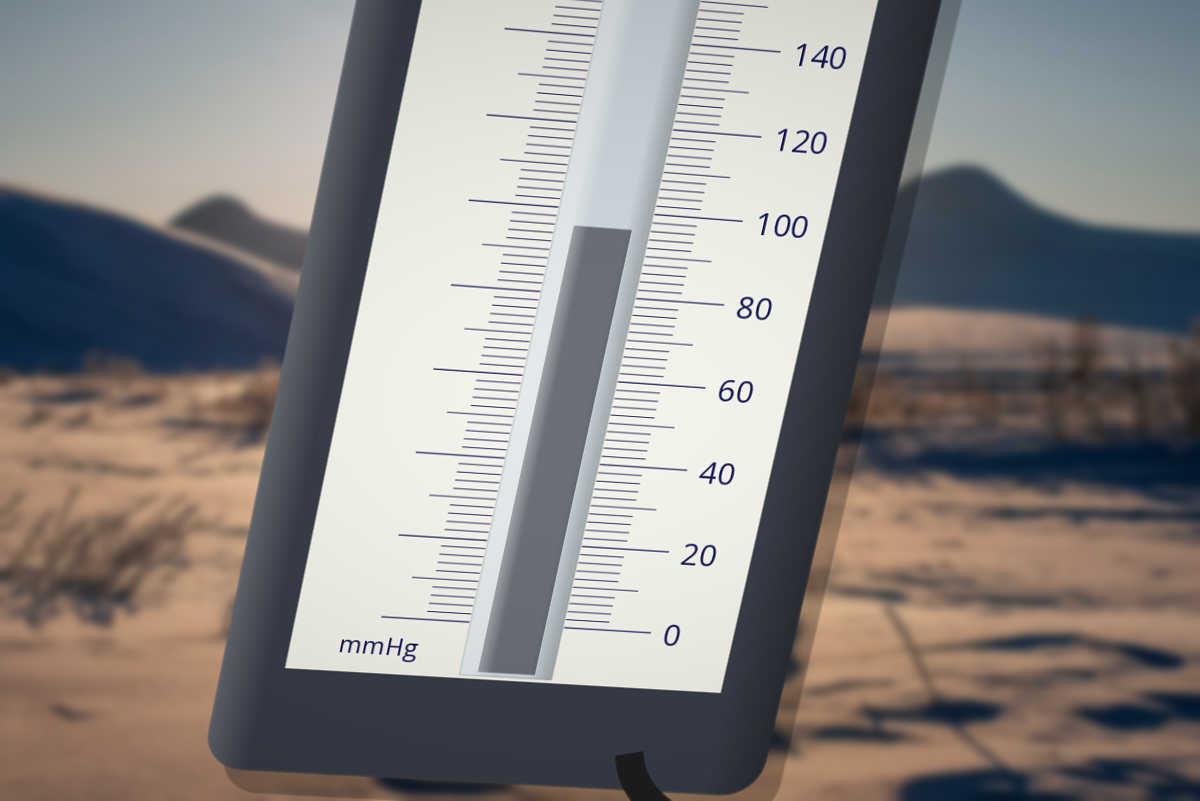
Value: 96 mmHg
